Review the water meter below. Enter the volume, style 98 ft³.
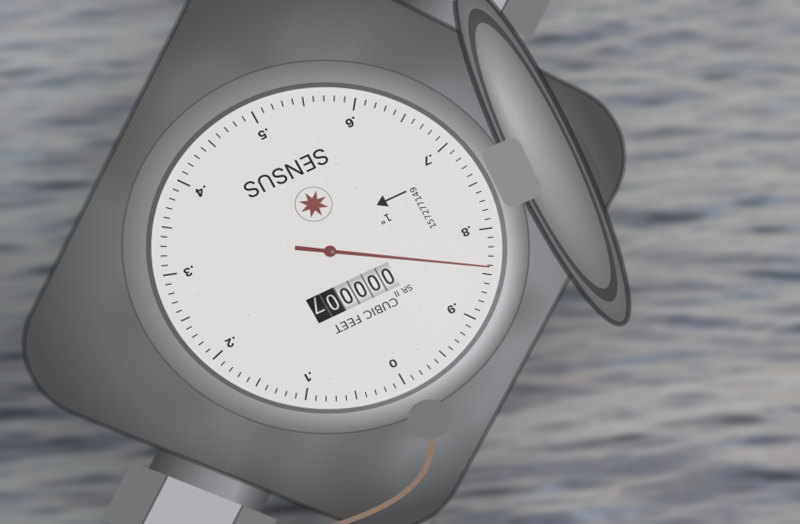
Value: 6.84 ft³
